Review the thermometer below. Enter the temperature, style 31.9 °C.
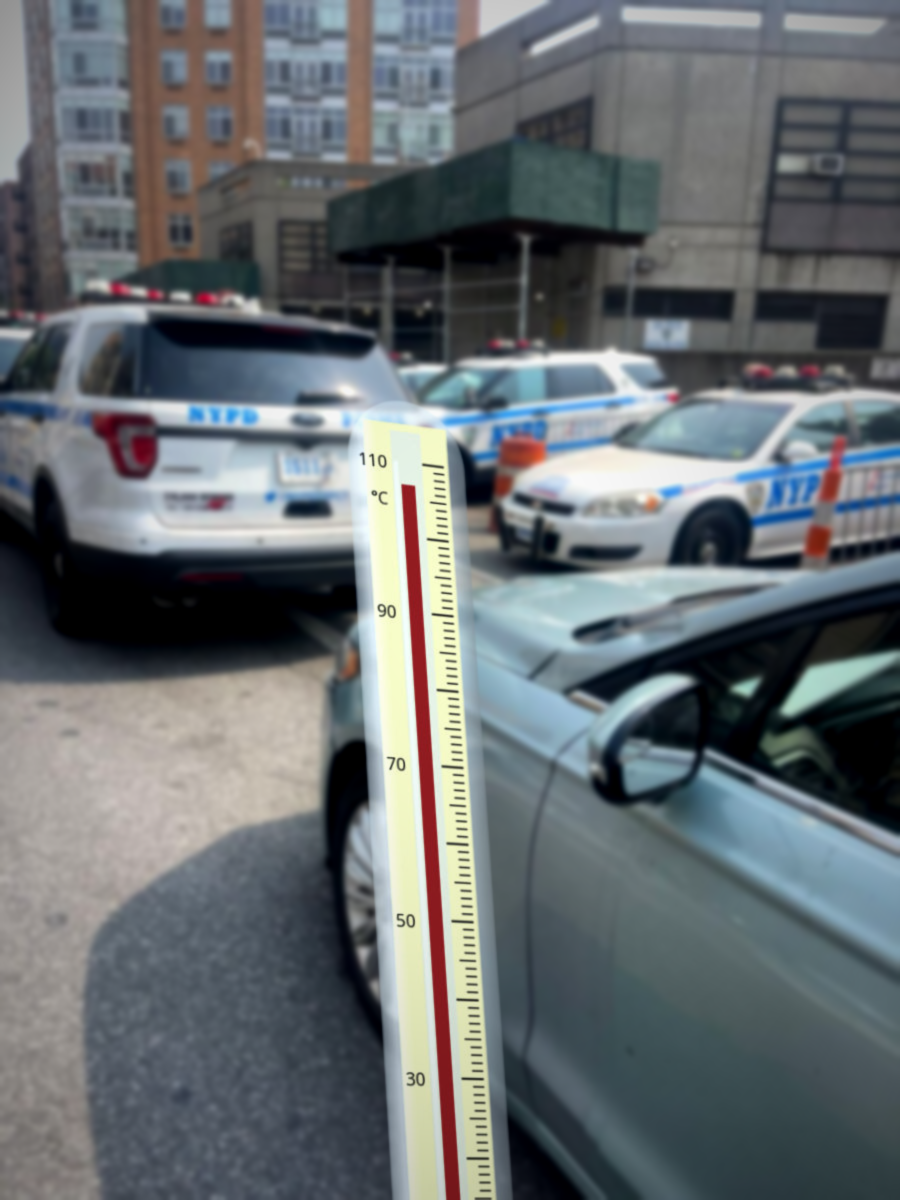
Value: 107 °C
